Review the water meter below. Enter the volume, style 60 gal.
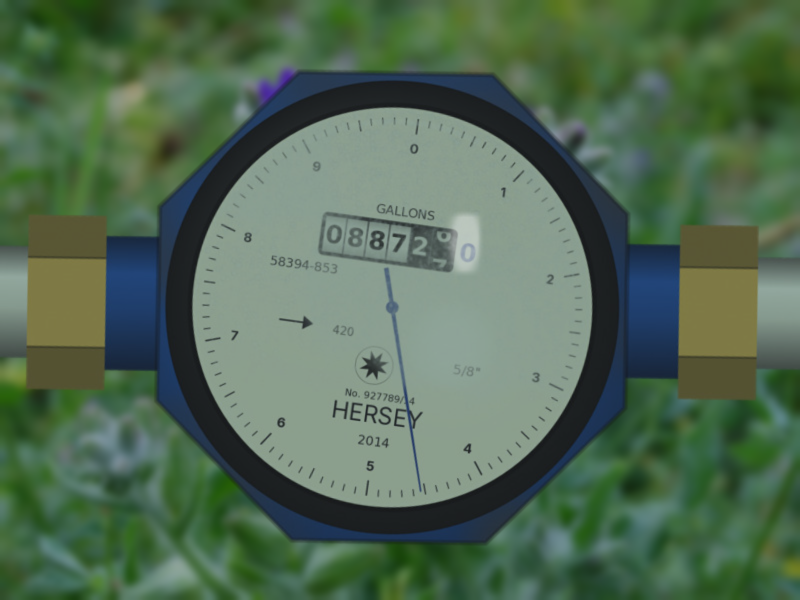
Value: 887264.5 gal
